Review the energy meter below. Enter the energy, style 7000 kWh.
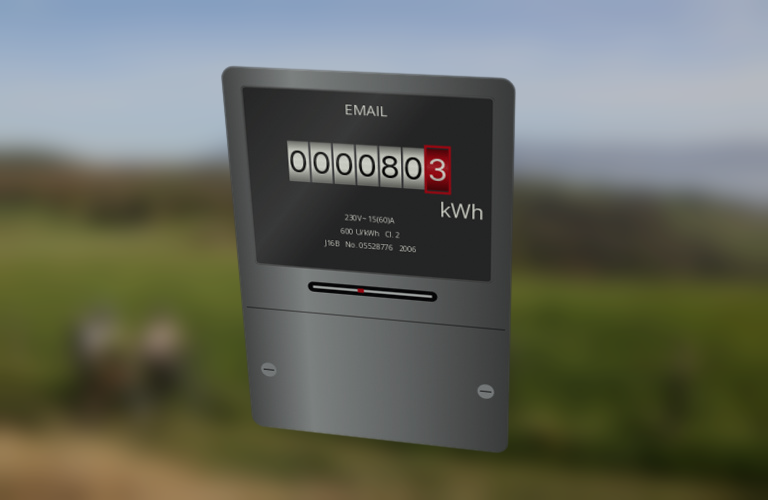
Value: 80.3 kWh
